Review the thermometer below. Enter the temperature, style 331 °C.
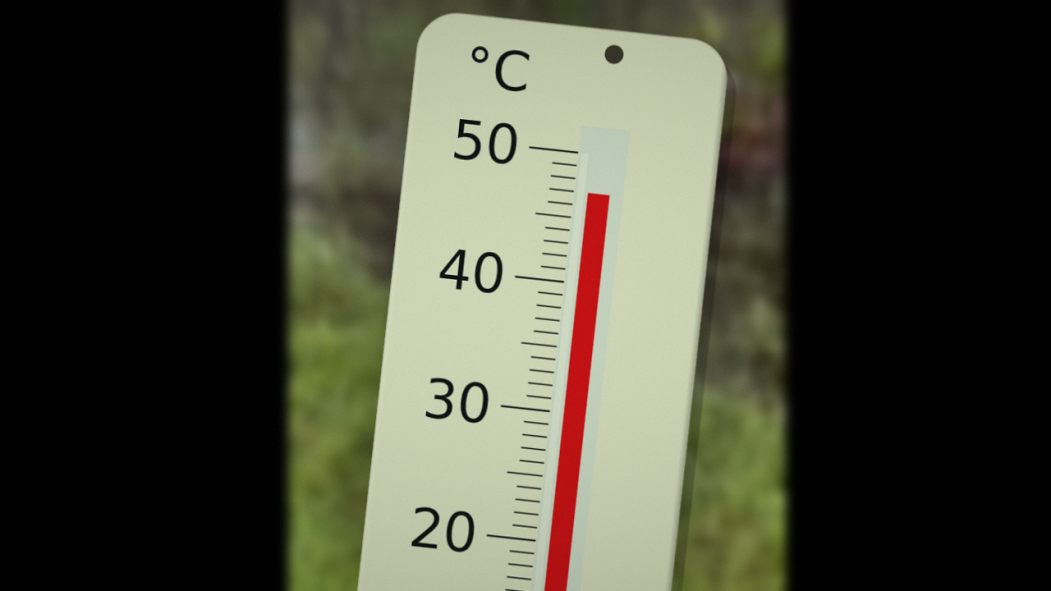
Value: 47 °C
